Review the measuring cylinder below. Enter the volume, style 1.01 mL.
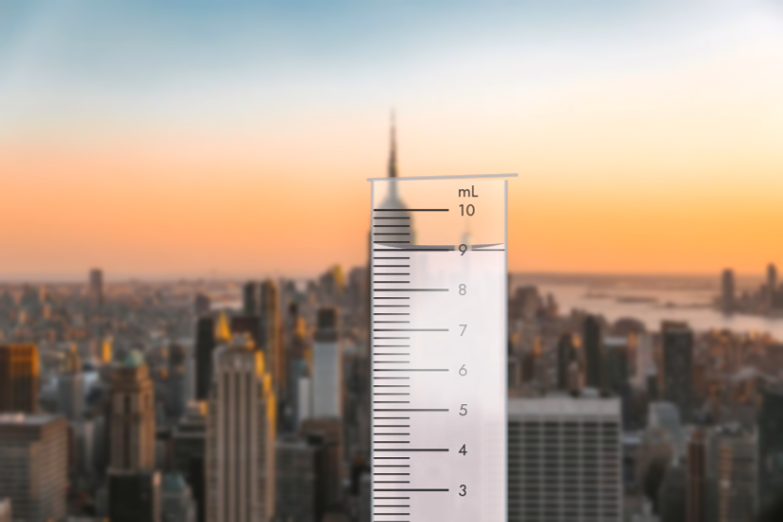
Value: 9 mL
